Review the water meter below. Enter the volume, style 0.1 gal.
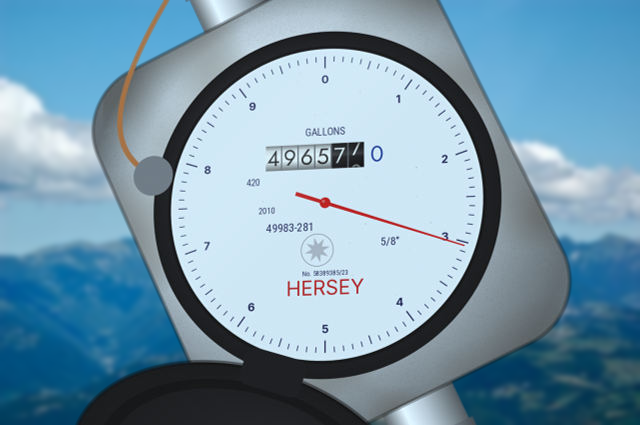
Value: 4965773.0 gal
